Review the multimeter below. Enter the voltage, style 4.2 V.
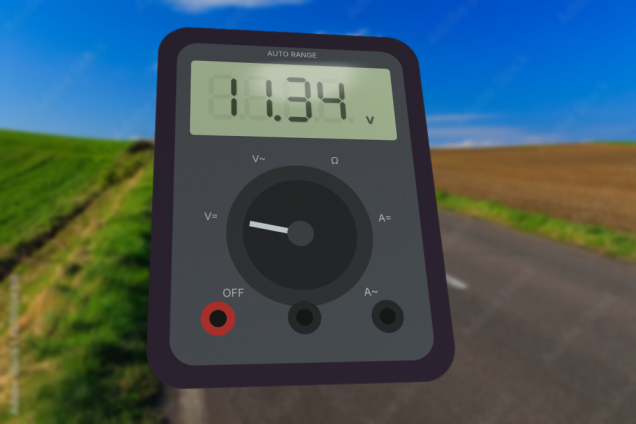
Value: 11.34 V
